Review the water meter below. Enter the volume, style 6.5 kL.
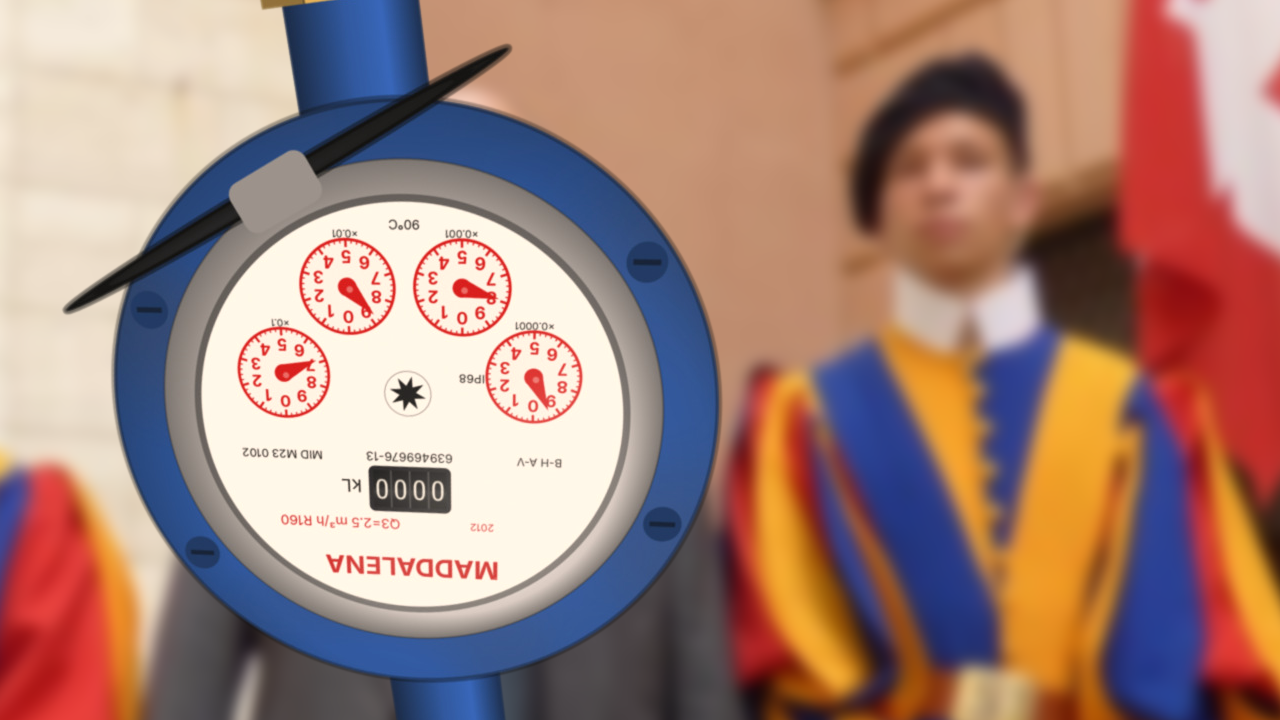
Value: 0.6879 kL
